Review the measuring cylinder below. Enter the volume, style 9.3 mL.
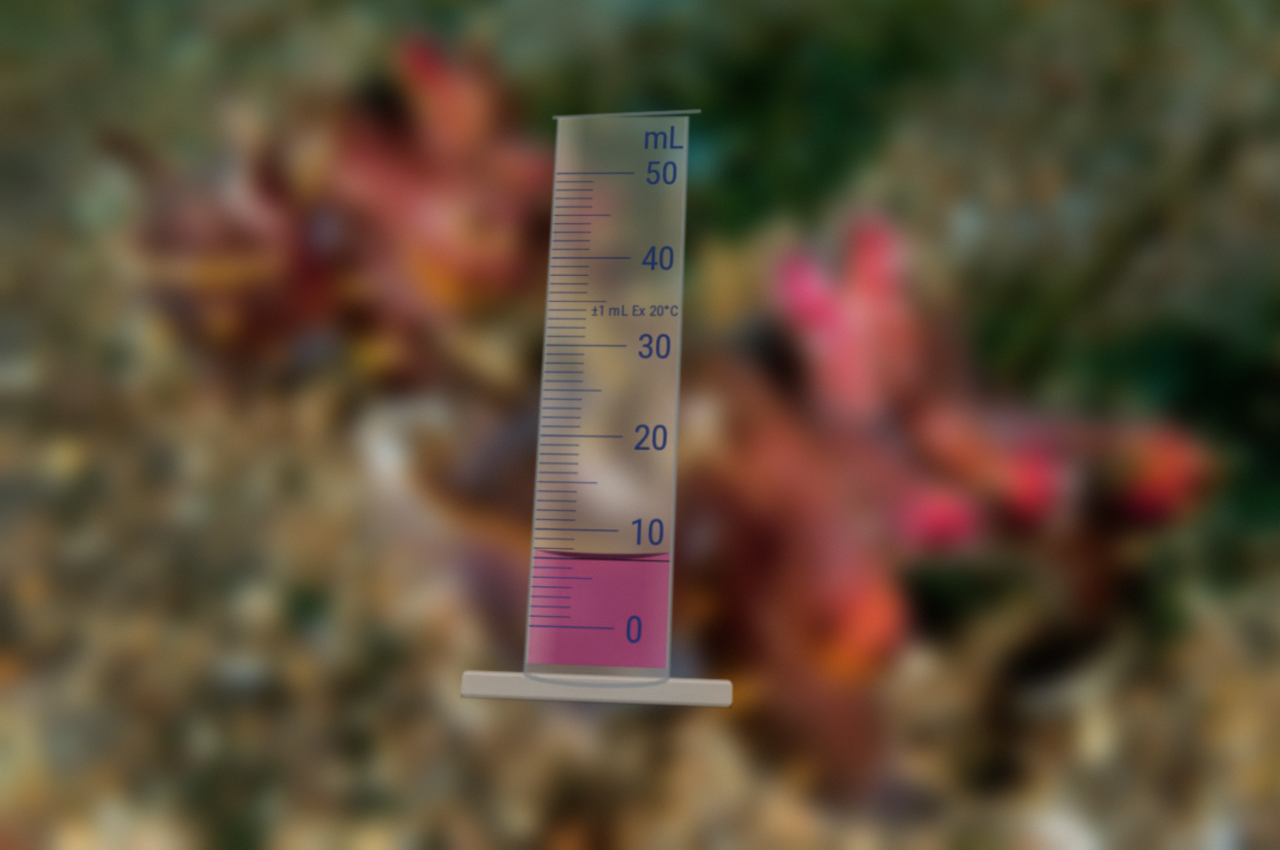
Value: 7 mL
